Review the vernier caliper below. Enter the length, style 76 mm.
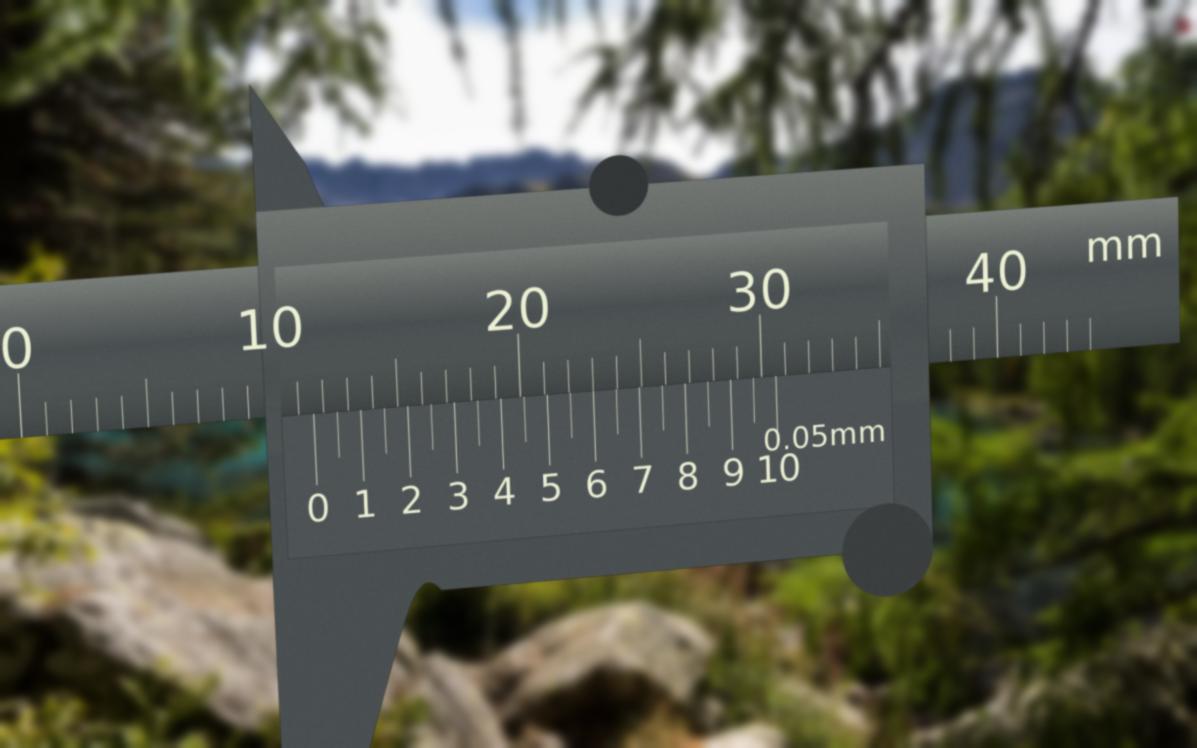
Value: 11.6 mm
